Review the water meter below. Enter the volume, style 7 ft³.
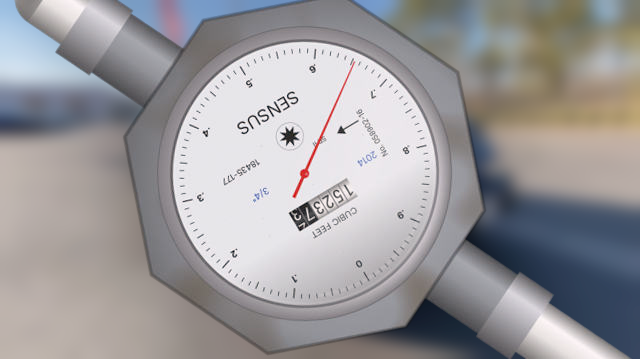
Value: 152372.65 ft³
